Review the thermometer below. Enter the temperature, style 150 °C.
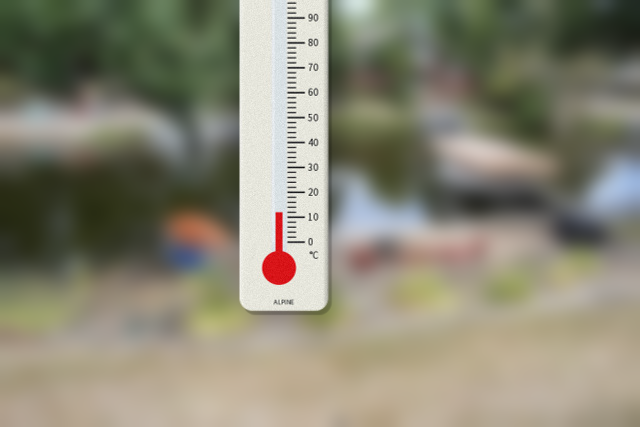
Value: 12 °C
